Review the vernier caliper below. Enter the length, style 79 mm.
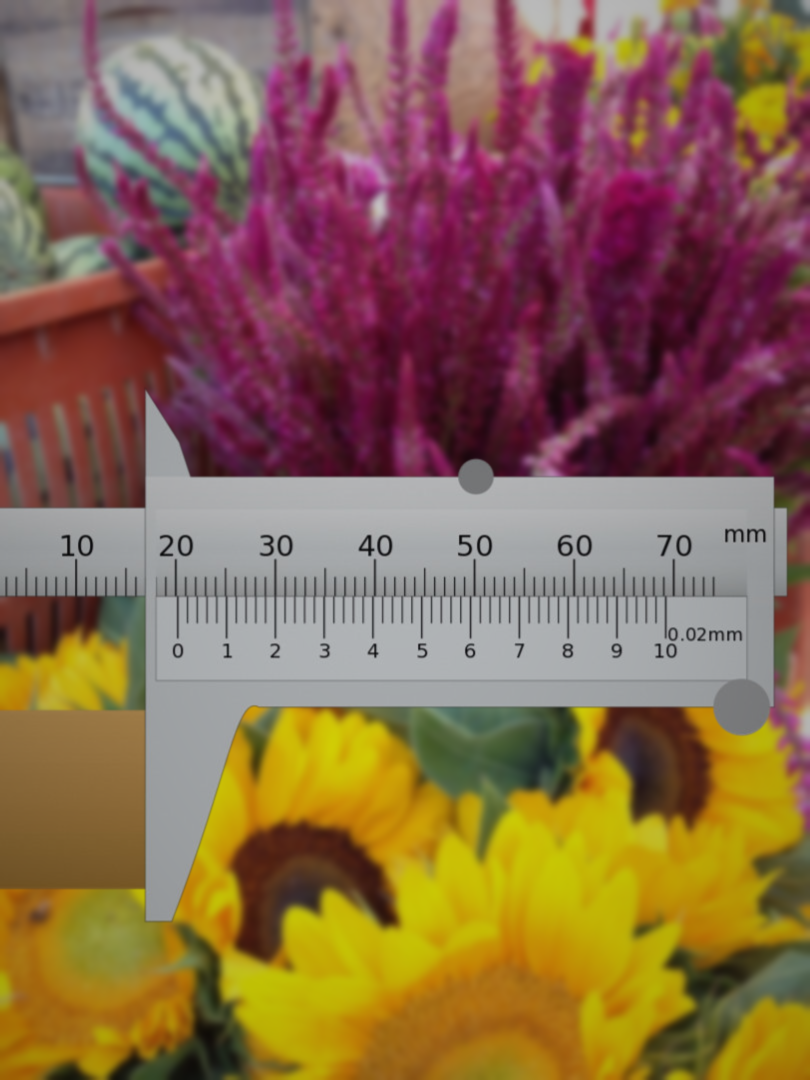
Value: 20.2 mm
